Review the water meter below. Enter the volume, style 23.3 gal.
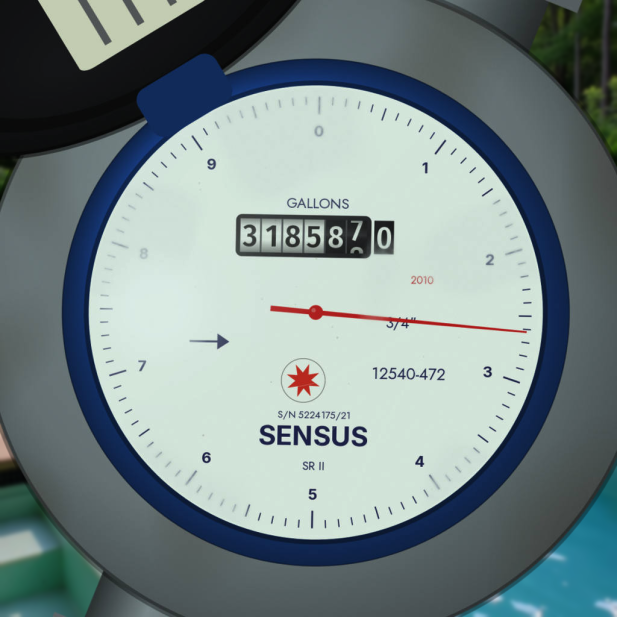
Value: 3185872.6 gal
